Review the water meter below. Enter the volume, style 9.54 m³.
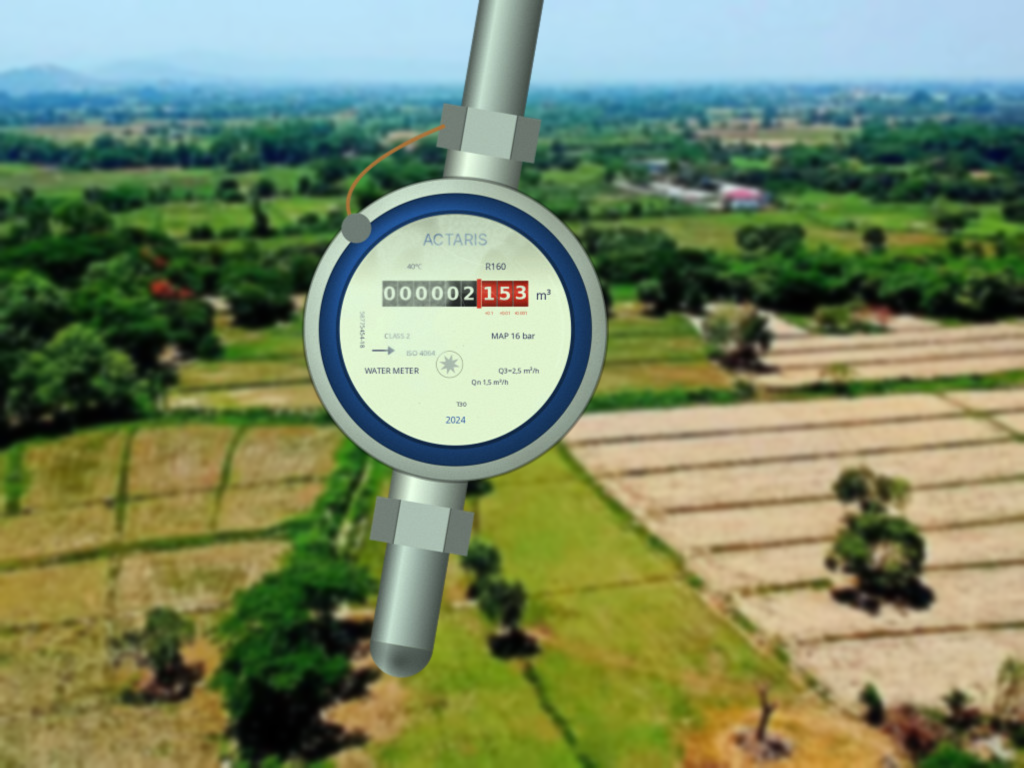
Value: 2.153 m³
